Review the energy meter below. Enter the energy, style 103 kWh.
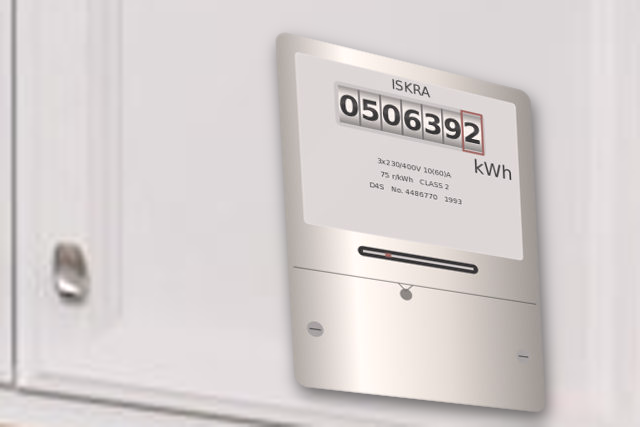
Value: 50639.2 kWh
